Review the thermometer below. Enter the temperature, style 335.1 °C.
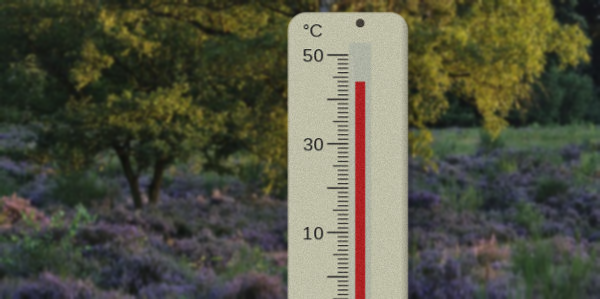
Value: 44 °C
